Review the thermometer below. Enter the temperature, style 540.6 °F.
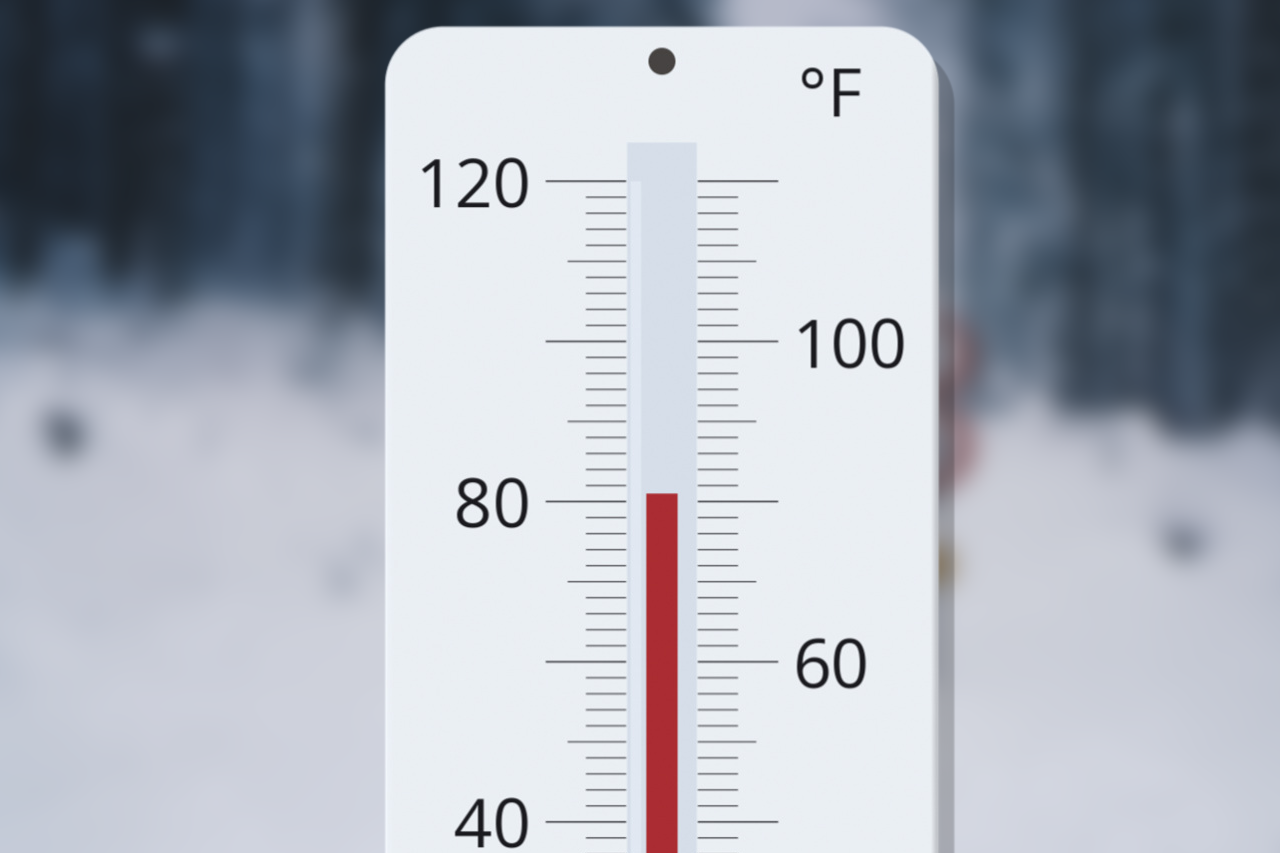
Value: 81 °F
